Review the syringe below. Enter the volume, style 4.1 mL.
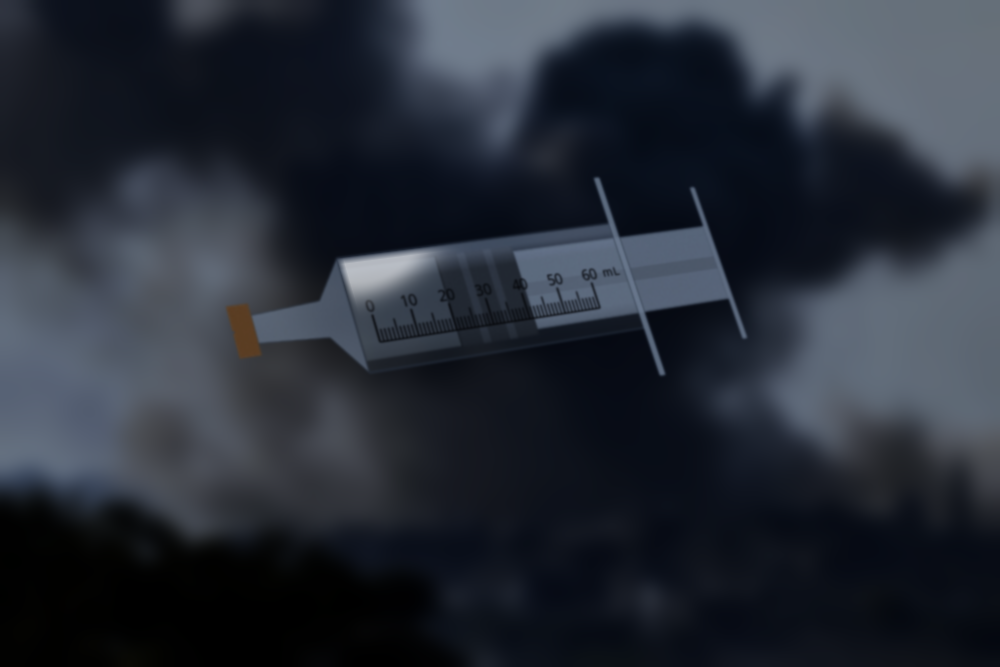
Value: 20 mL
